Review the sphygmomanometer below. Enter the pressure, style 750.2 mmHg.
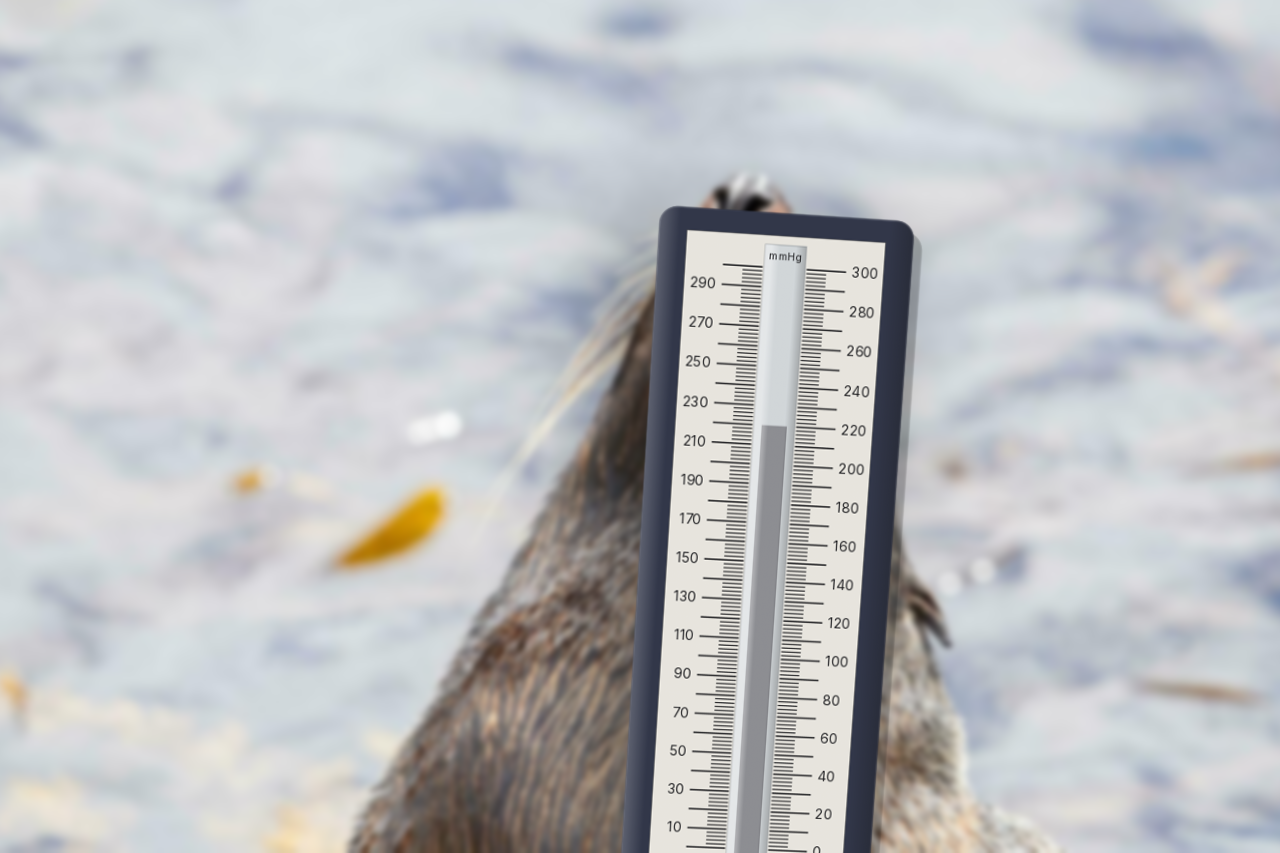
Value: 220 mmHg
